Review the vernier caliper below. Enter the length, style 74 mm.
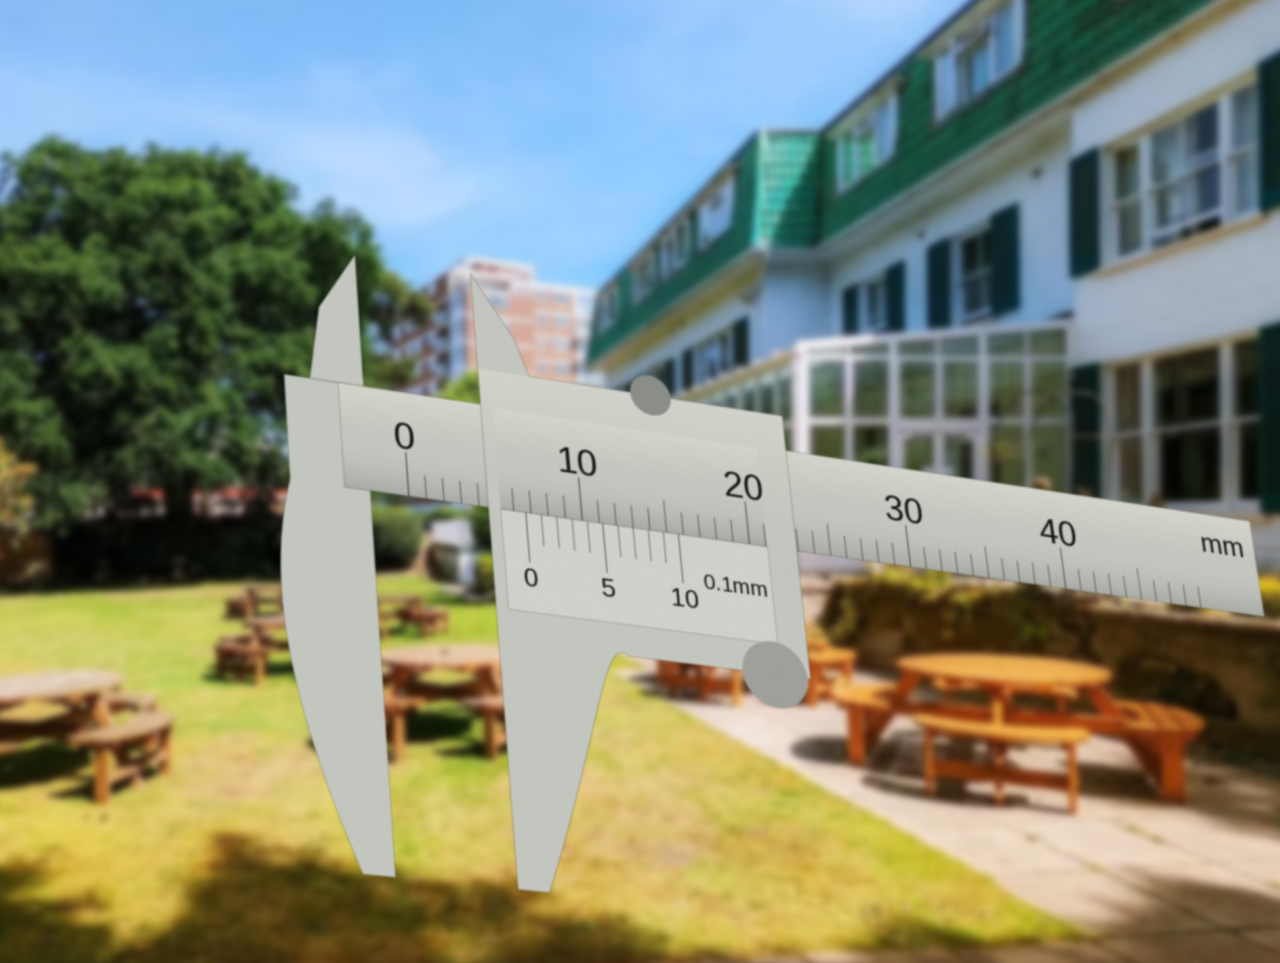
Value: 6.7 mm
